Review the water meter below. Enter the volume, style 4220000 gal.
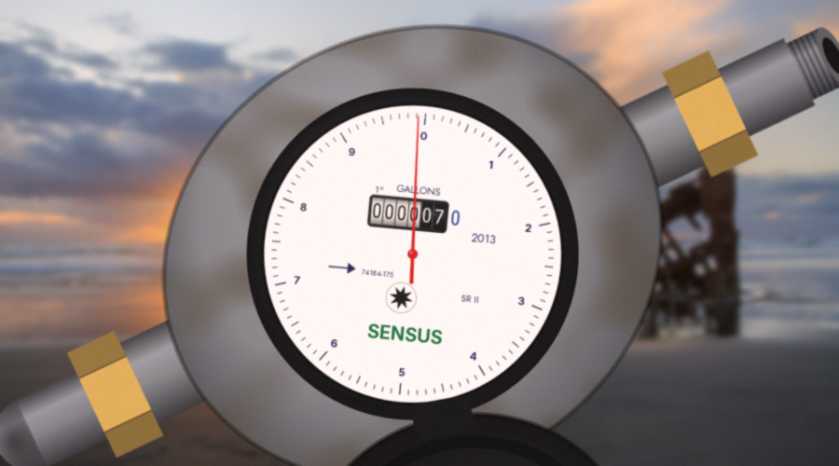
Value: 69.9 gal
